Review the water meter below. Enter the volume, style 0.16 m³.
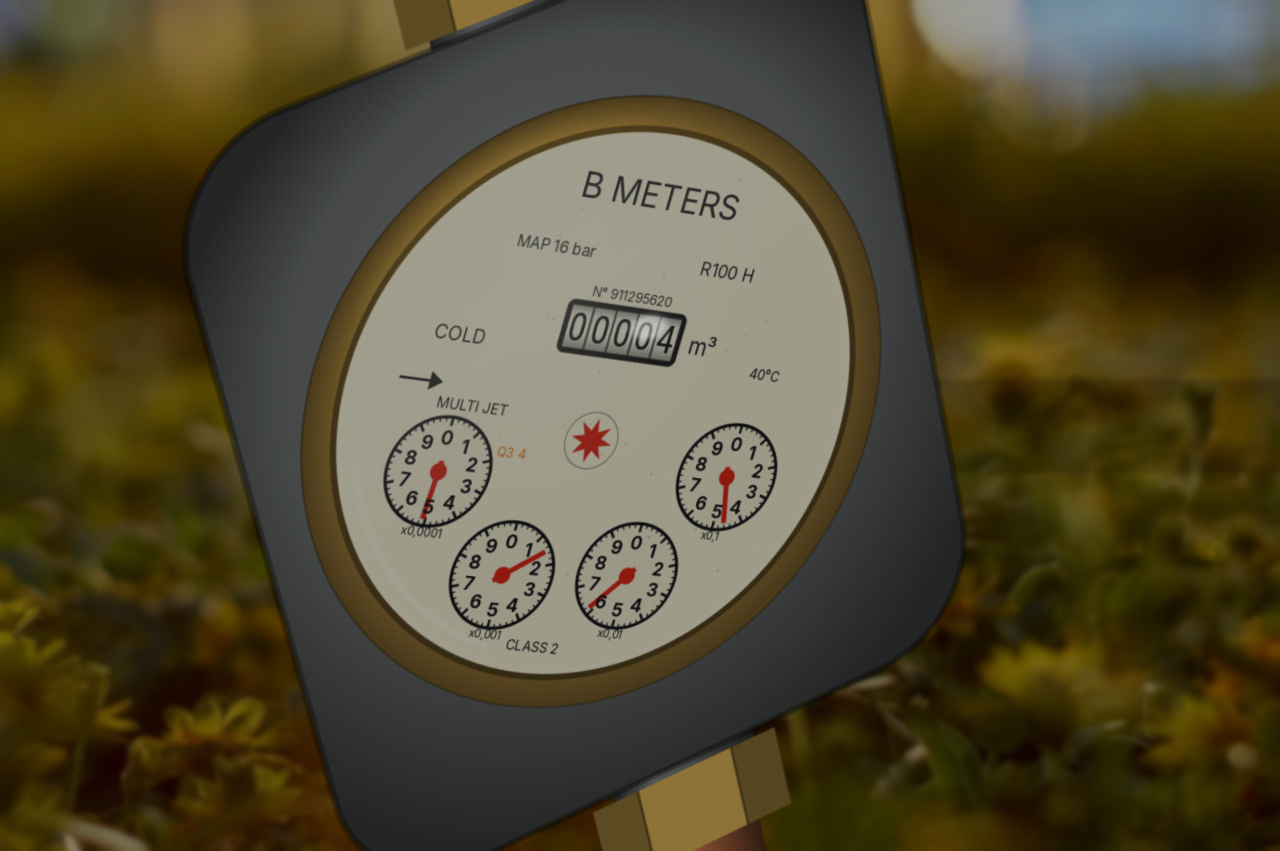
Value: 4.4615 m³
